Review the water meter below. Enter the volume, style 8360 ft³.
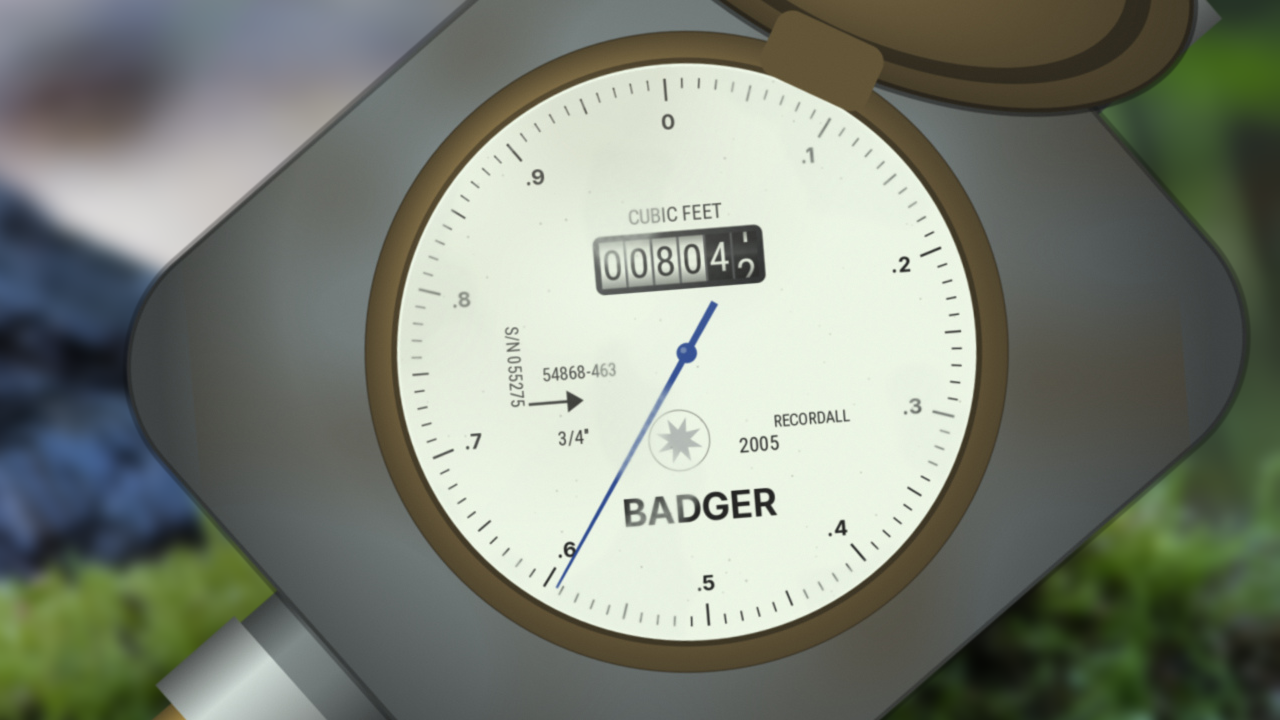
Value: 8041.59 ft³
